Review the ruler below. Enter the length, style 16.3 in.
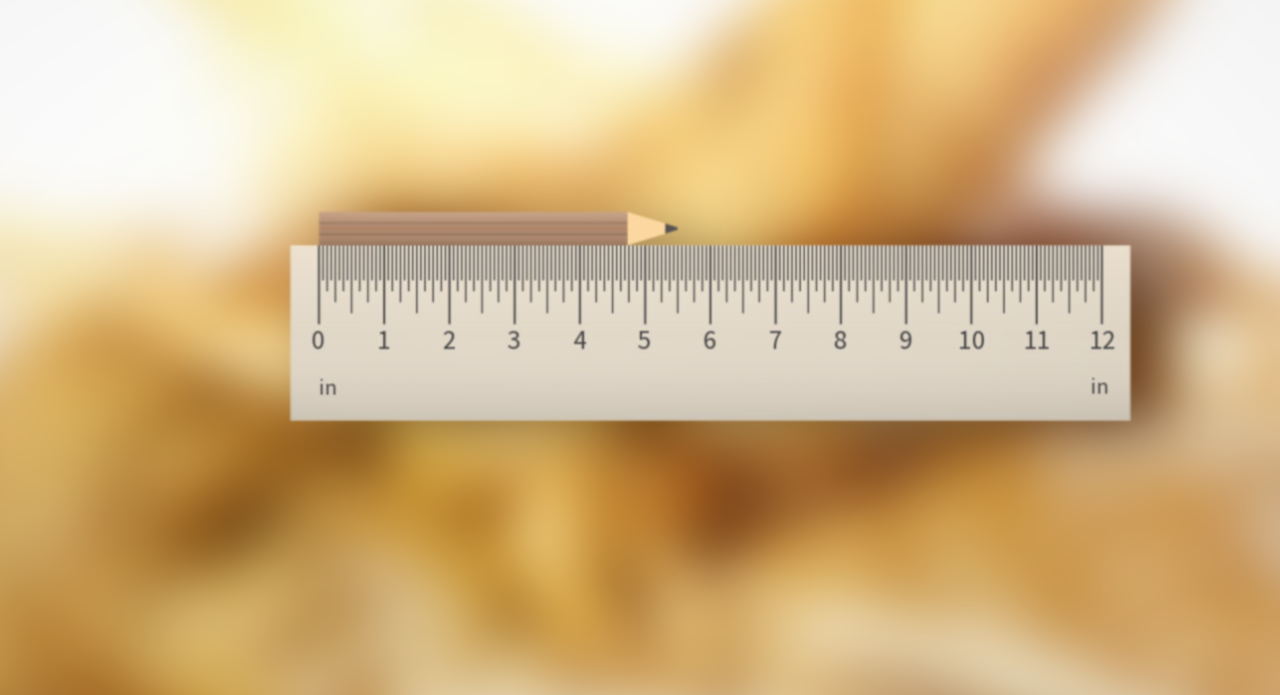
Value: 5.5 in
